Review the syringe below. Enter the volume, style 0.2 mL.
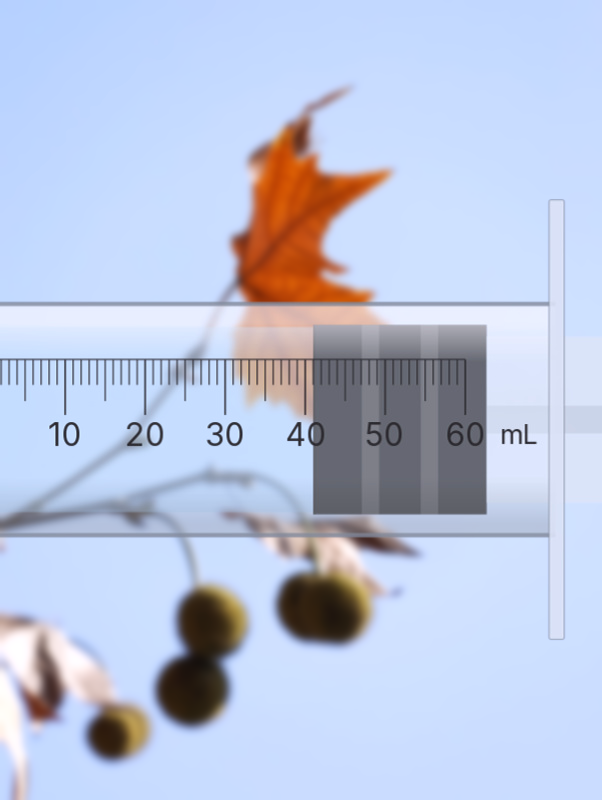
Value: 41 mL
